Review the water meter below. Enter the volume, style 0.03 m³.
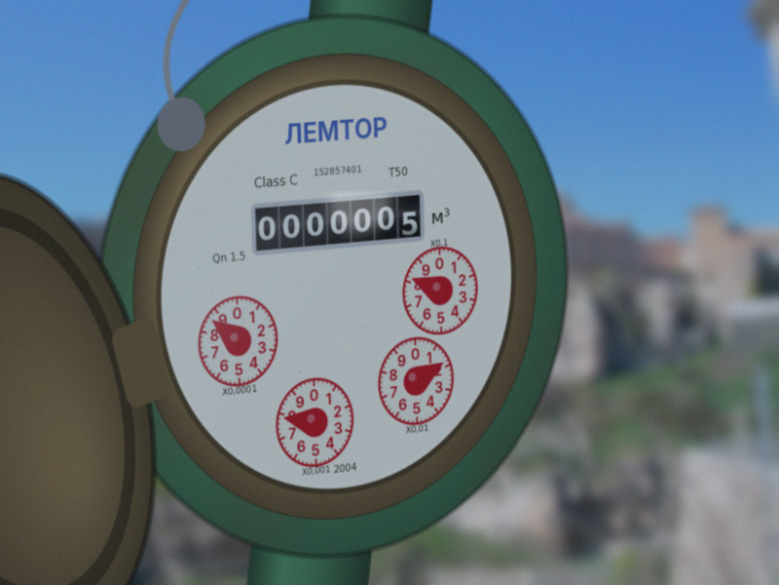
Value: 4.8178 m³
